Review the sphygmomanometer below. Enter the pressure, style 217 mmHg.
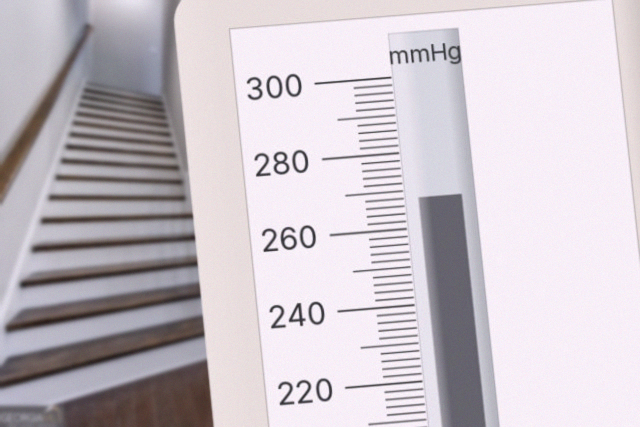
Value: 268 mmHg
